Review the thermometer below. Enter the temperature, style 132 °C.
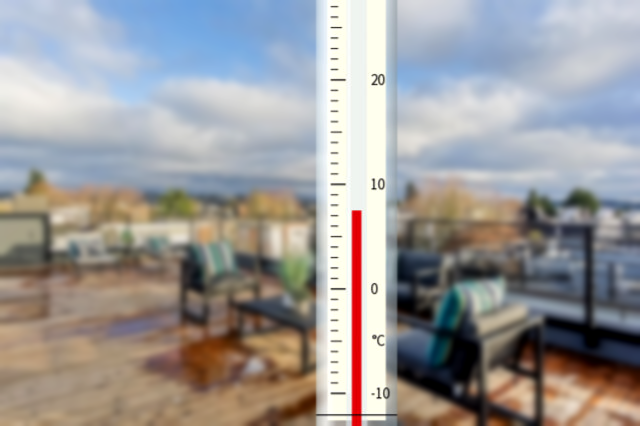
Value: 7.5 °C
